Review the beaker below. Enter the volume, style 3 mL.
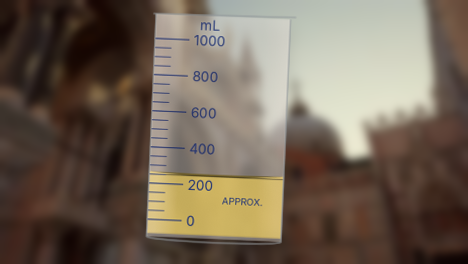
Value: 250 mL
